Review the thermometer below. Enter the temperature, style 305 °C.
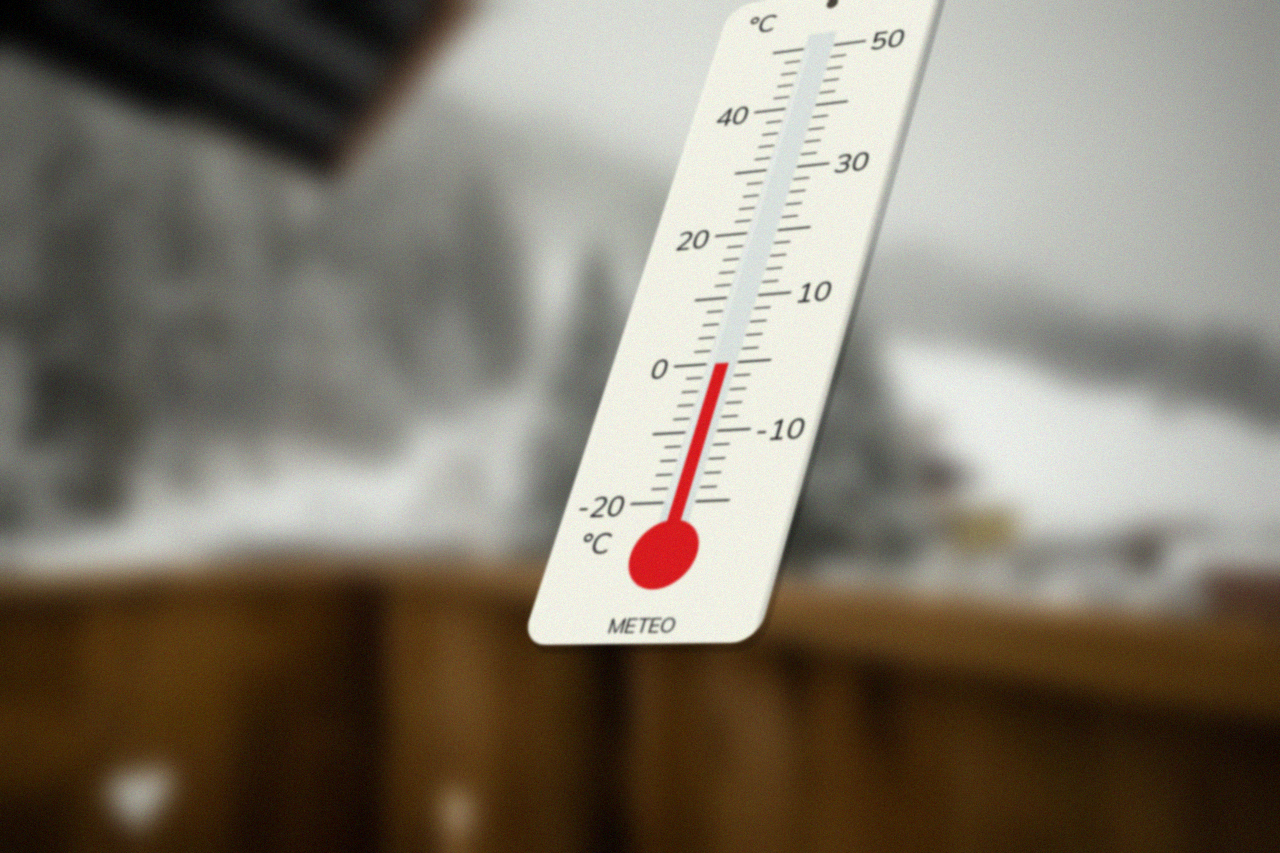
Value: 0 °C
